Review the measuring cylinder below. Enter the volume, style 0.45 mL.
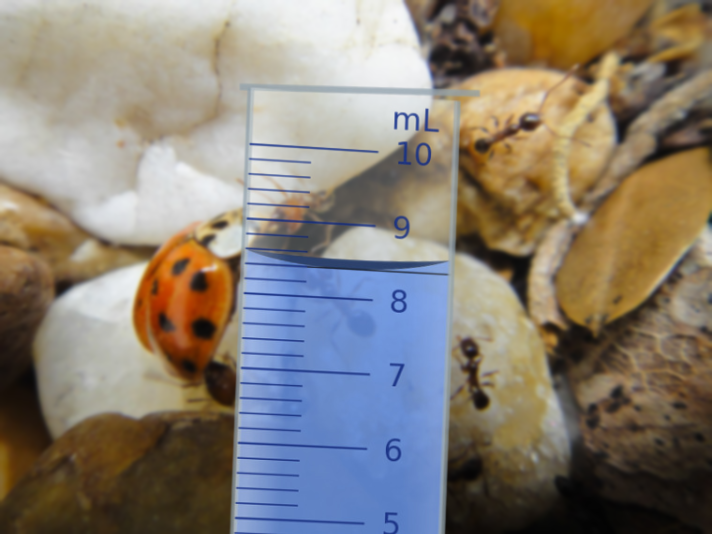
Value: 8.4 mL
